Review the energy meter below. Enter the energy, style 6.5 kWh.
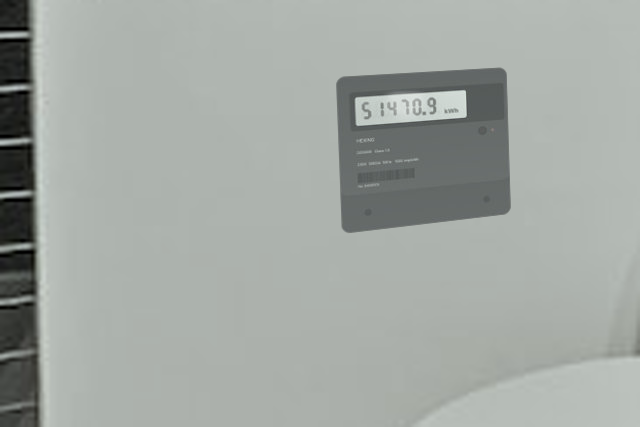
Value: 51470.9 kWh
